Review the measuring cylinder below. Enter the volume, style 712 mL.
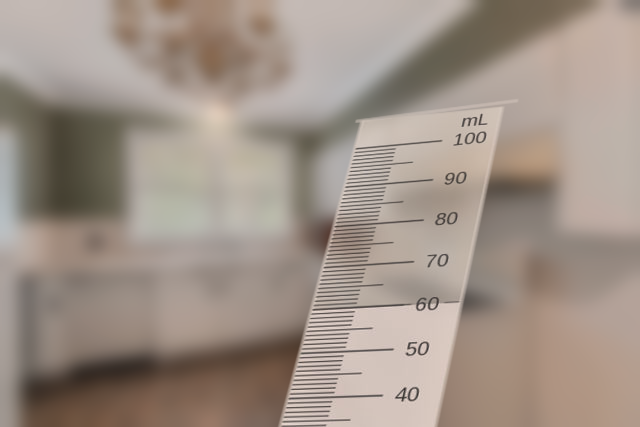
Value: 60 mL
